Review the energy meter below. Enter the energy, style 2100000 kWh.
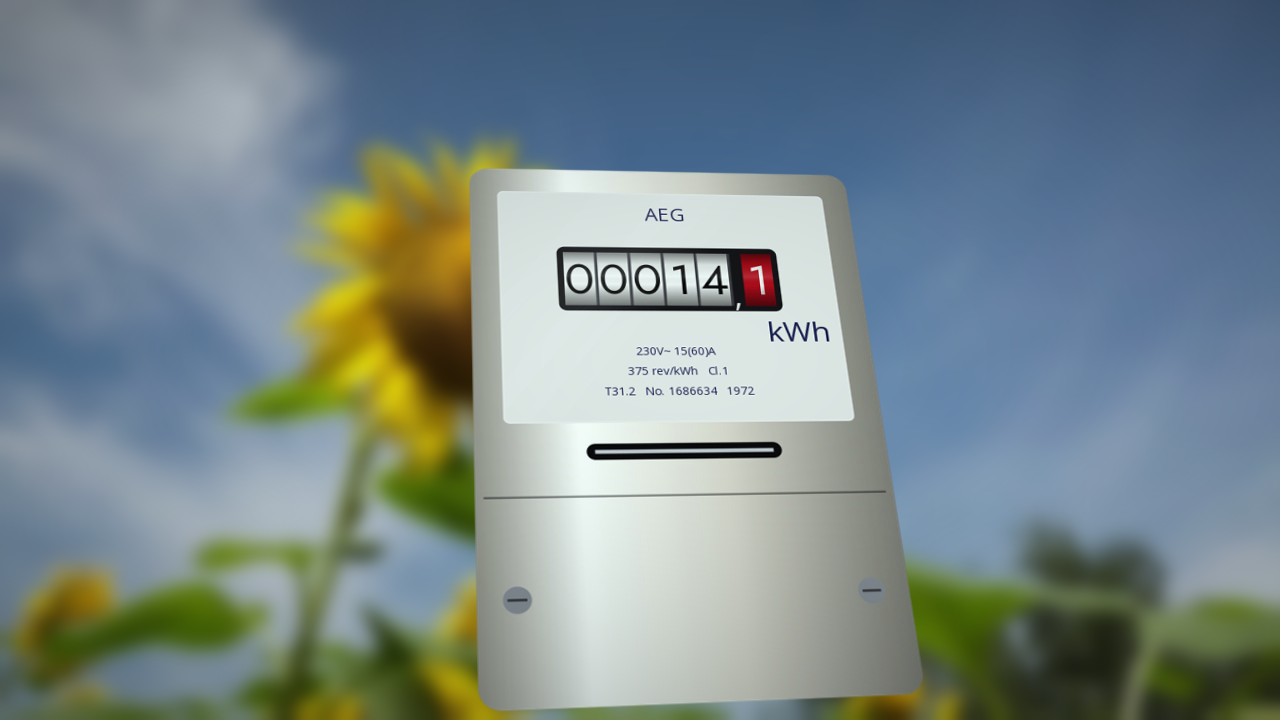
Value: 14.1 kWh
